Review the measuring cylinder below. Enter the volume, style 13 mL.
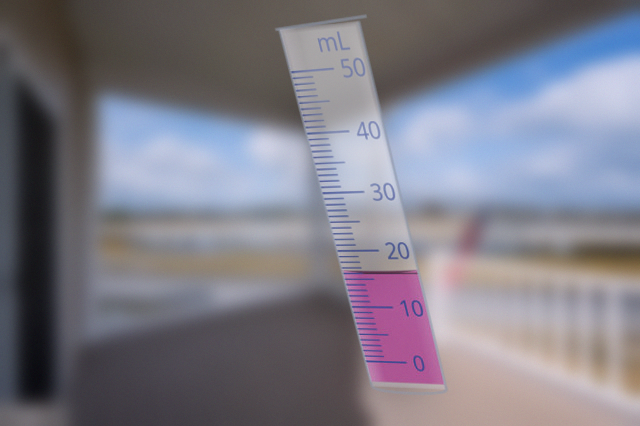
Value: 16 mL
